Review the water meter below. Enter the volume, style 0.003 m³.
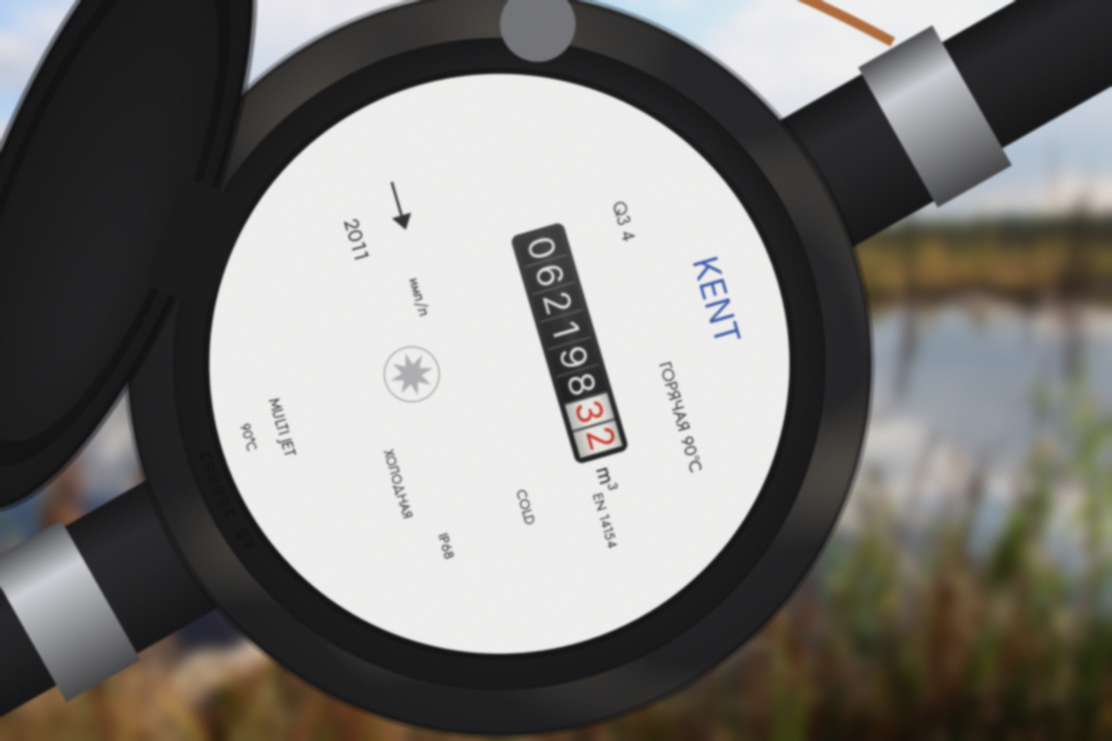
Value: 62198.32 m³
